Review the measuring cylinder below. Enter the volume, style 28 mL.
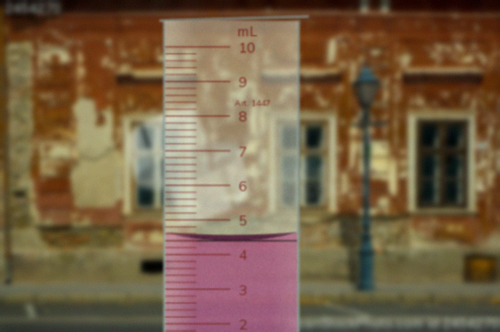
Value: 4.4 mL
